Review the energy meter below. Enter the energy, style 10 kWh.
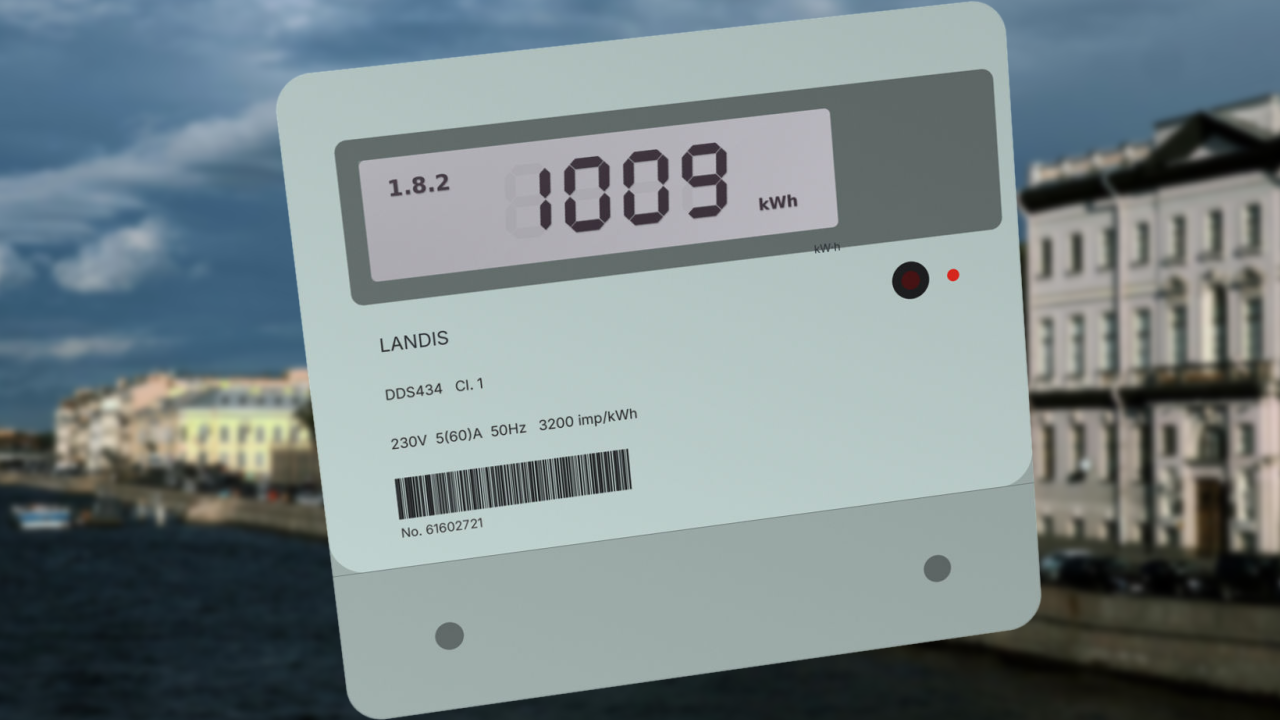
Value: 1009 kWh
